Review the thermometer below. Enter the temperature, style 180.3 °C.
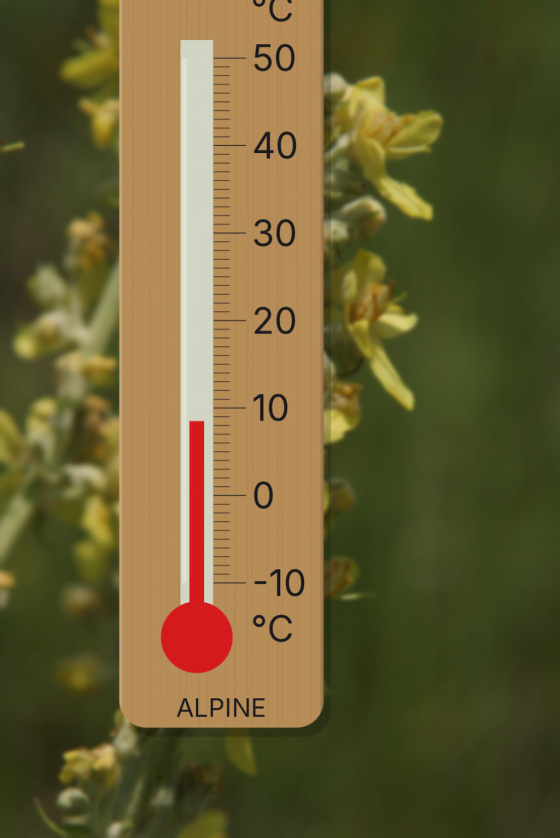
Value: 8.5 °C
